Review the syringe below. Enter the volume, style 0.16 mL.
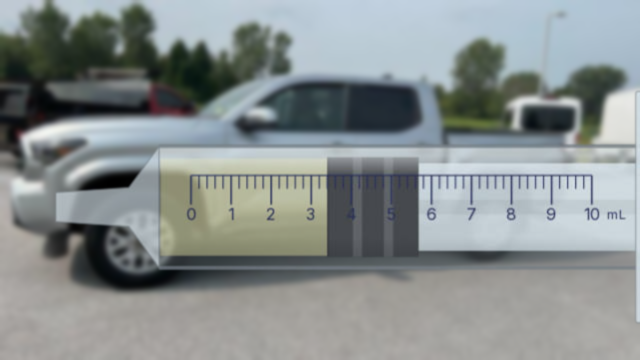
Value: 3.4 mL
